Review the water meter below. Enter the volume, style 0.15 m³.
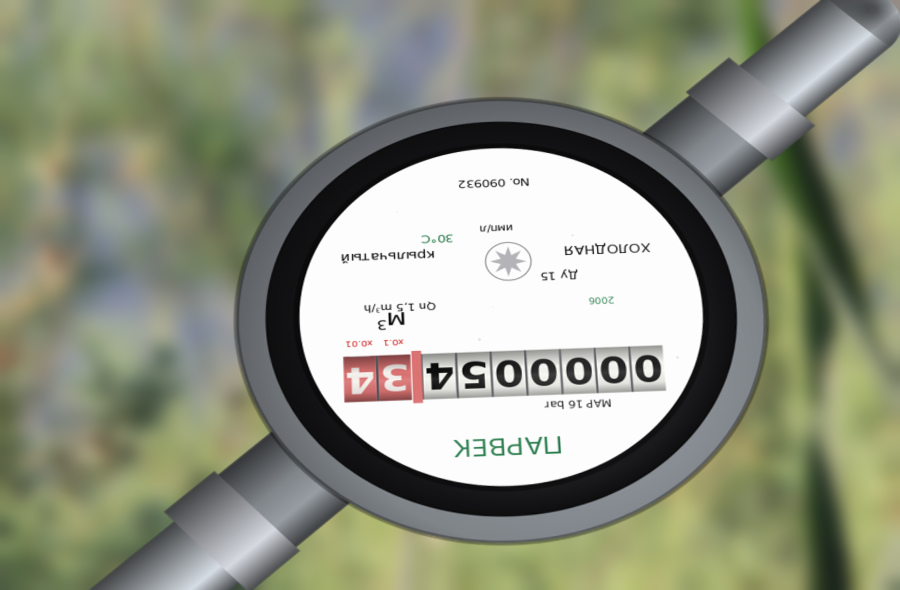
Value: 54.34 m³
